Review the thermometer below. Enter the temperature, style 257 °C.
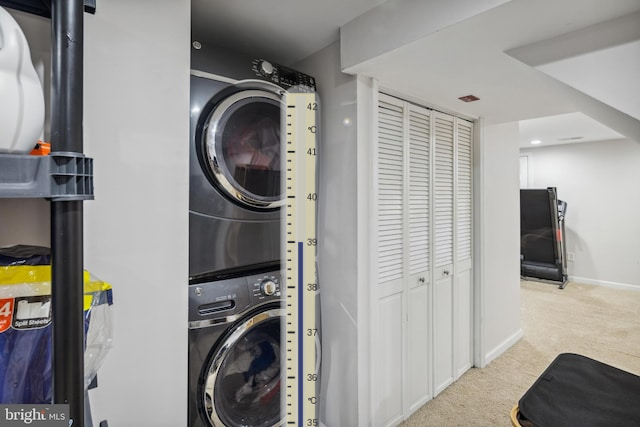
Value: 39 °C
